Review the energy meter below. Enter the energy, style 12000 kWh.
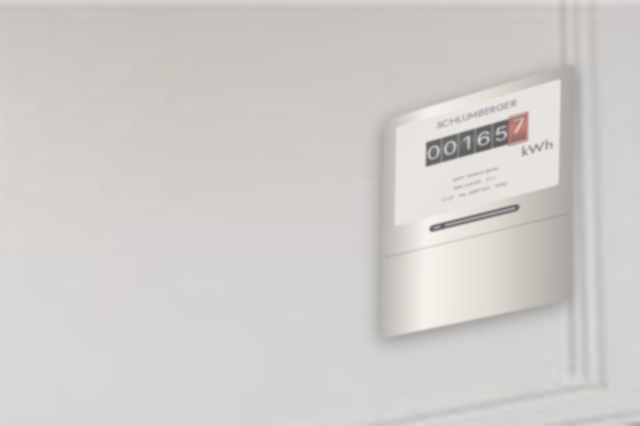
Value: 165.7 kWh
